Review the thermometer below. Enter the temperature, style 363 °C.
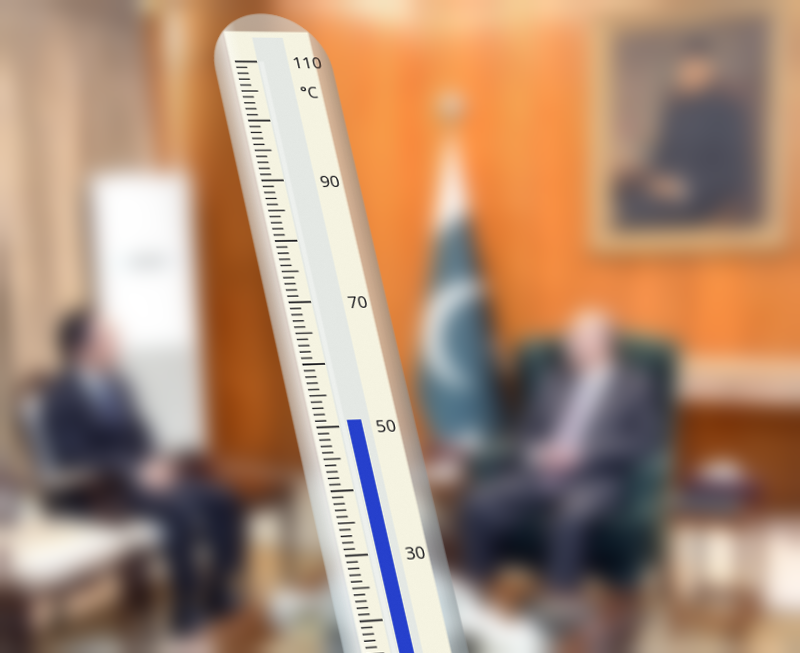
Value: 51 °C
